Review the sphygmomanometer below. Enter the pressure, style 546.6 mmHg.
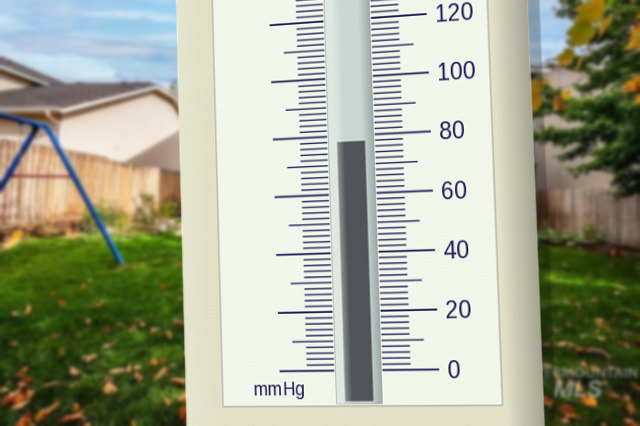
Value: 78 mmHg
